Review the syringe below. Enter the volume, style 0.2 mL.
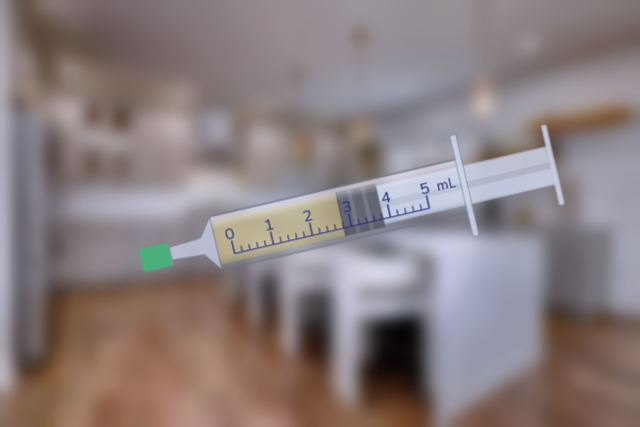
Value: 2.8 mL
